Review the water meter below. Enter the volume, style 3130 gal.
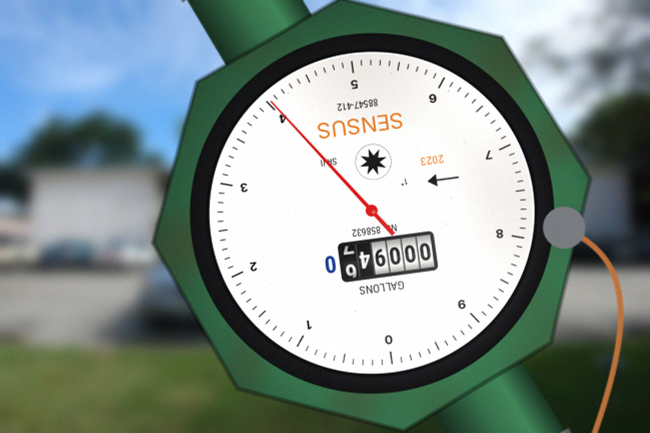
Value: 9464.0 gal
